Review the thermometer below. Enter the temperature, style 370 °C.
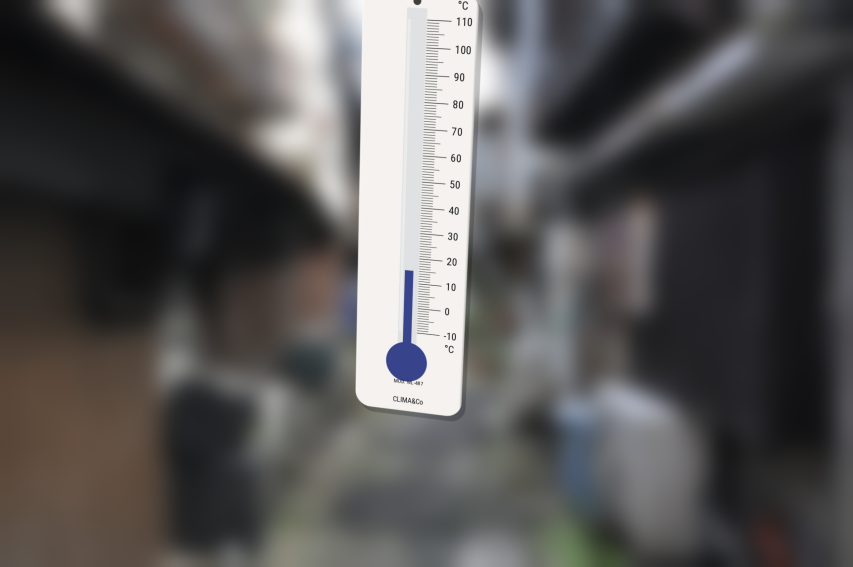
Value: 15 °C
